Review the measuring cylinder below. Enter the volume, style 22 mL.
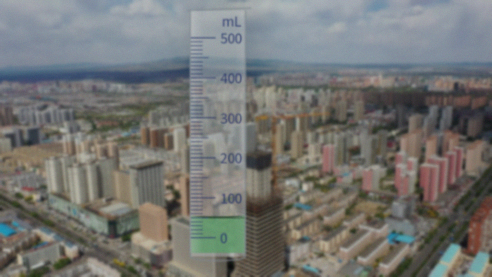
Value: 50 mL
